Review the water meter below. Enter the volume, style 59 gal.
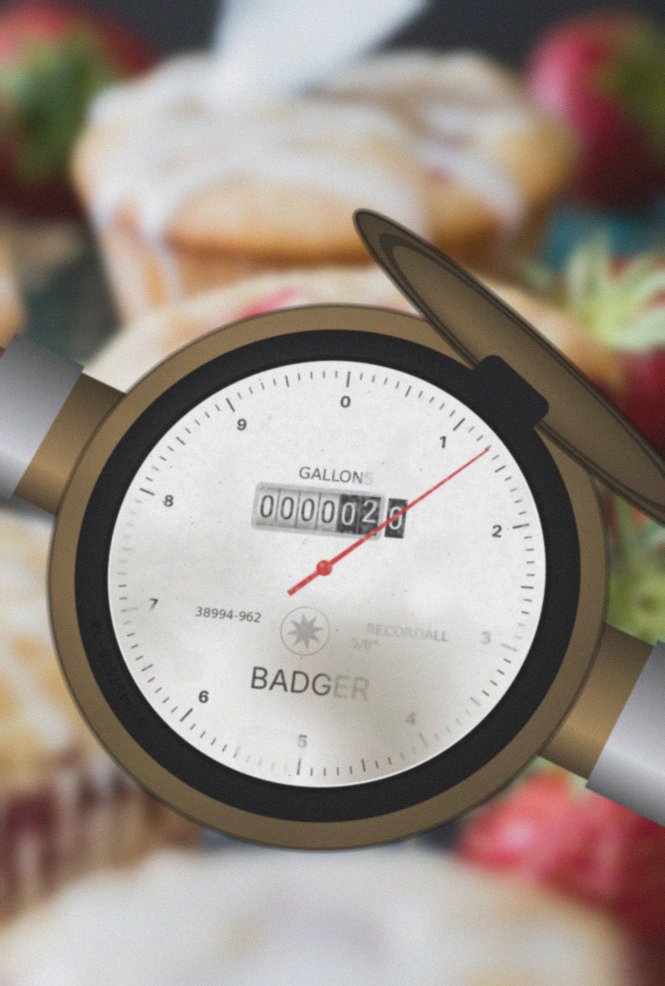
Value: 21.3 gal
